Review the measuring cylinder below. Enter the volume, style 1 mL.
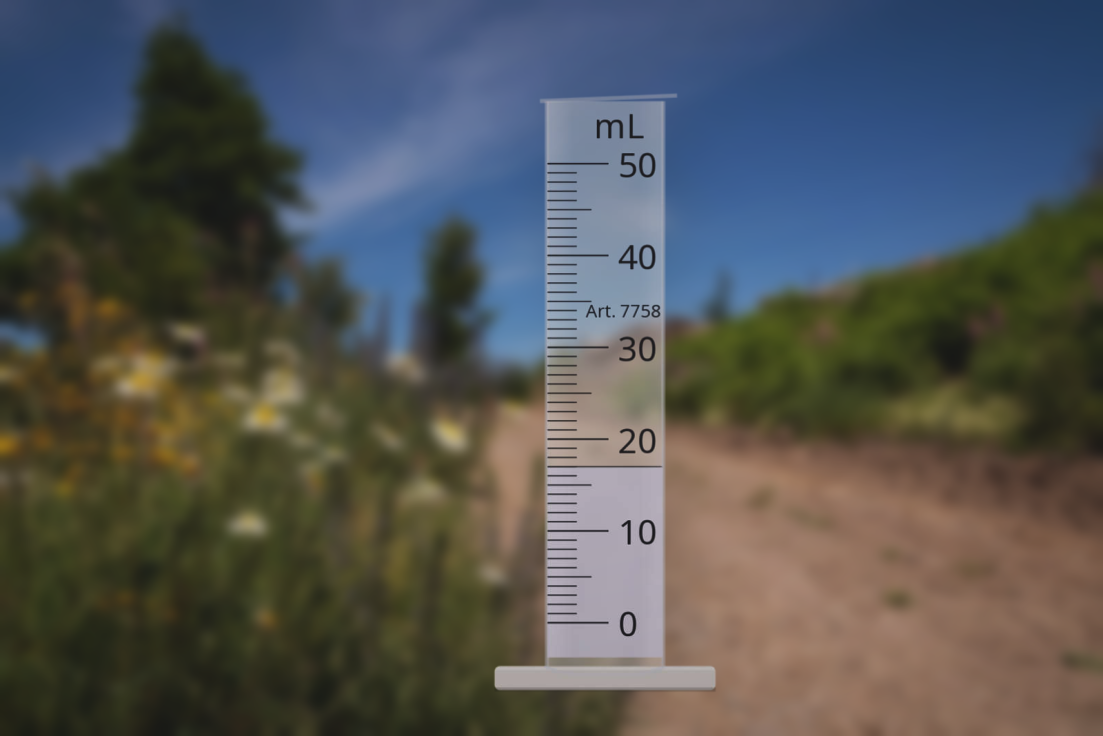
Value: 17 mL
